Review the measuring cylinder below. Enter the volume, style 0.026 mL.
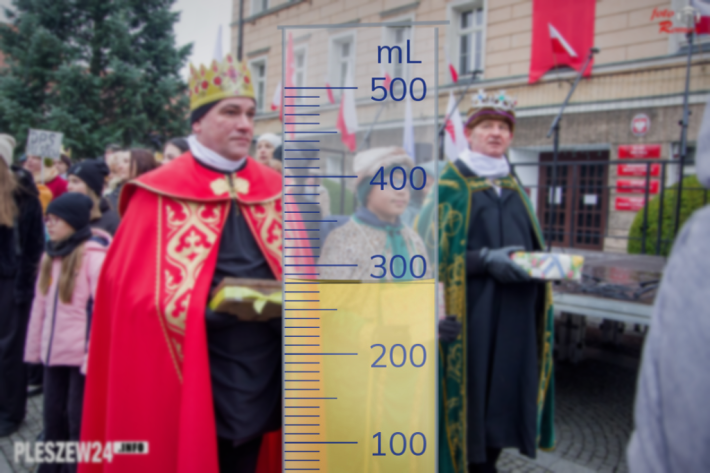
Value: 280 mL
